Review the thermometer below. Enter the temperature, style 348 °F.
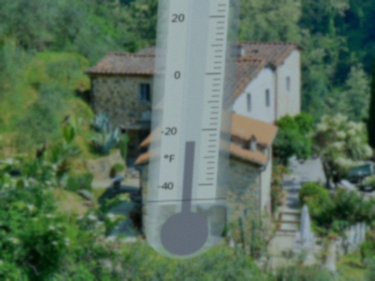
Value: -24 °F
